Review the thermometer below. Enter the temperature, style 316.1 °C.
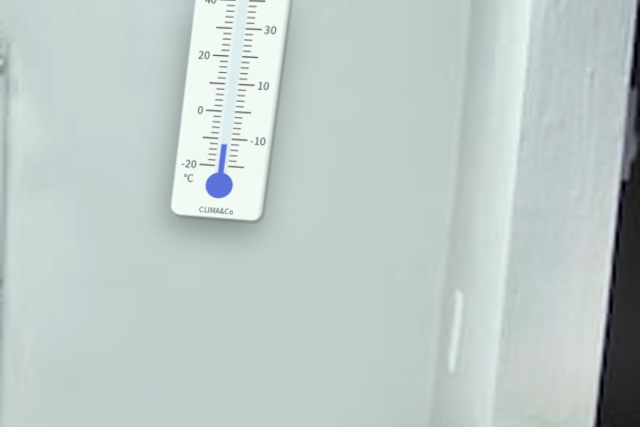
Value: -12 °C
